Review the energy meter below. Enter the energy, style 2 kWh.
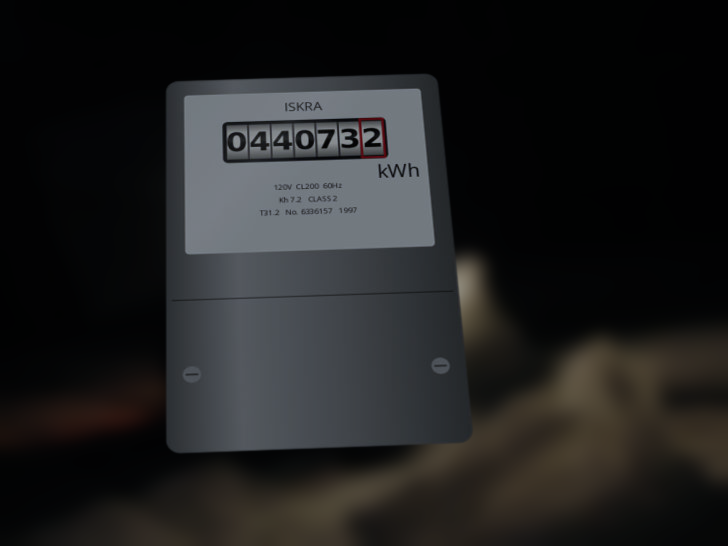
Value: 44073.2 kWh
